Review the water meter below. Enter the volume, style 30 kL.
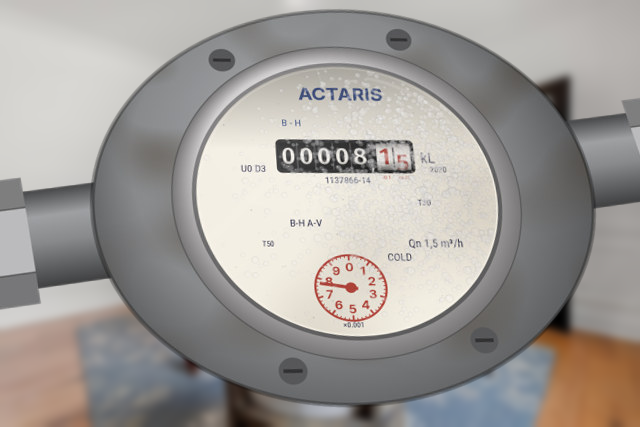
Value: 8.147 kL
